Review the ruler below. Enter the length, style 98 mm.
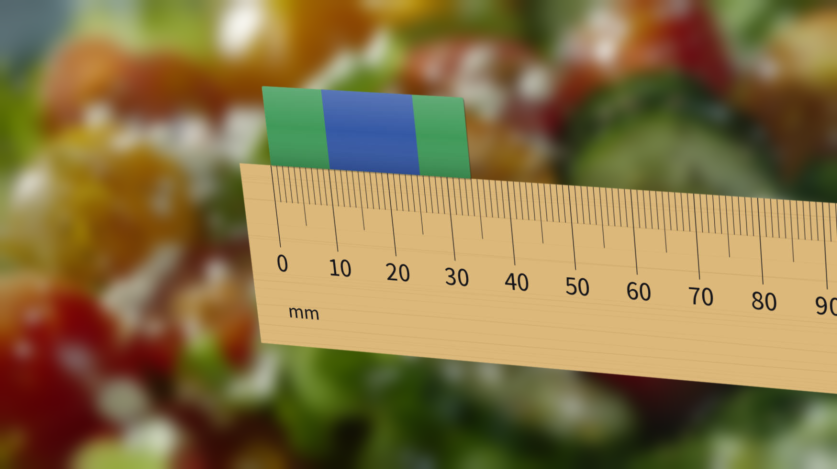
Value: 34 mm
